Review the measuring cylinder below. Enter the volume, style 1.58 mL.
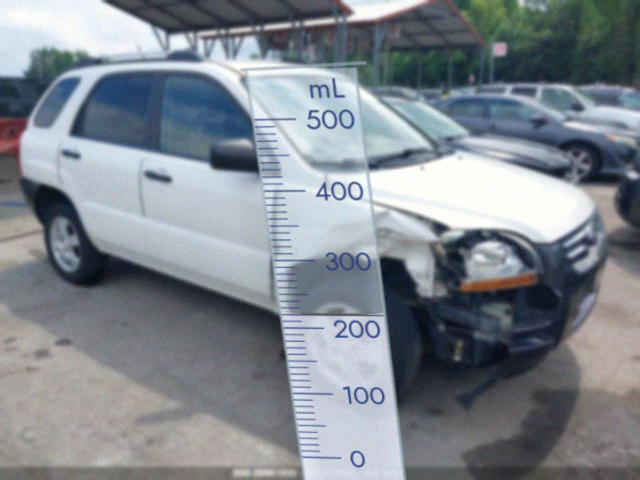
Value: 220 mL
